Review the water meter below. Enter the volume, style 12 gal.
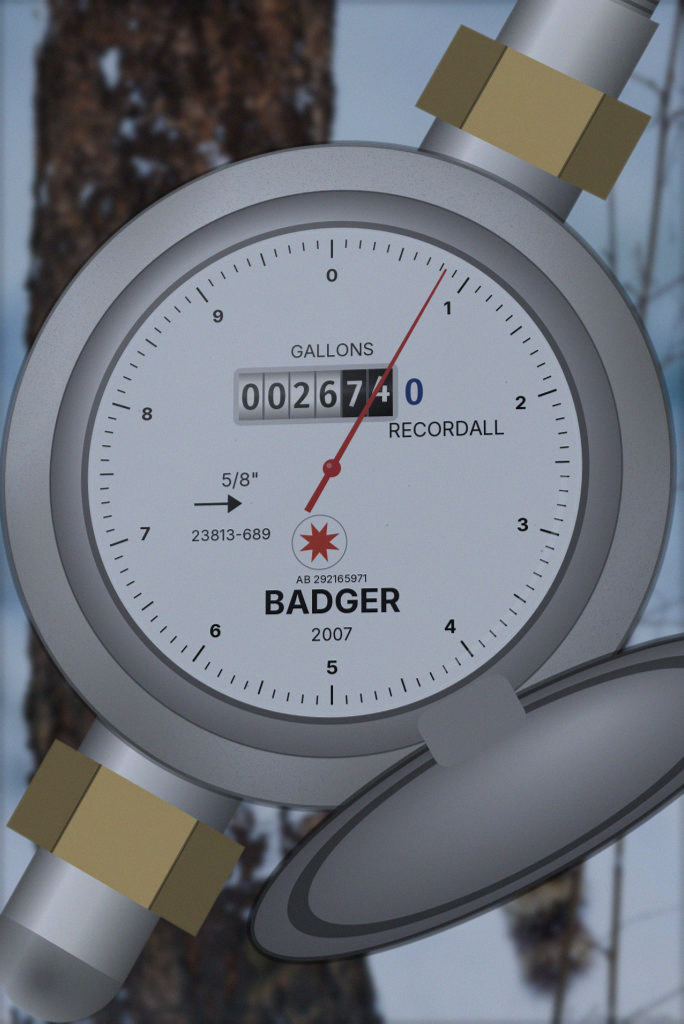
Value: 26740.8 gal
